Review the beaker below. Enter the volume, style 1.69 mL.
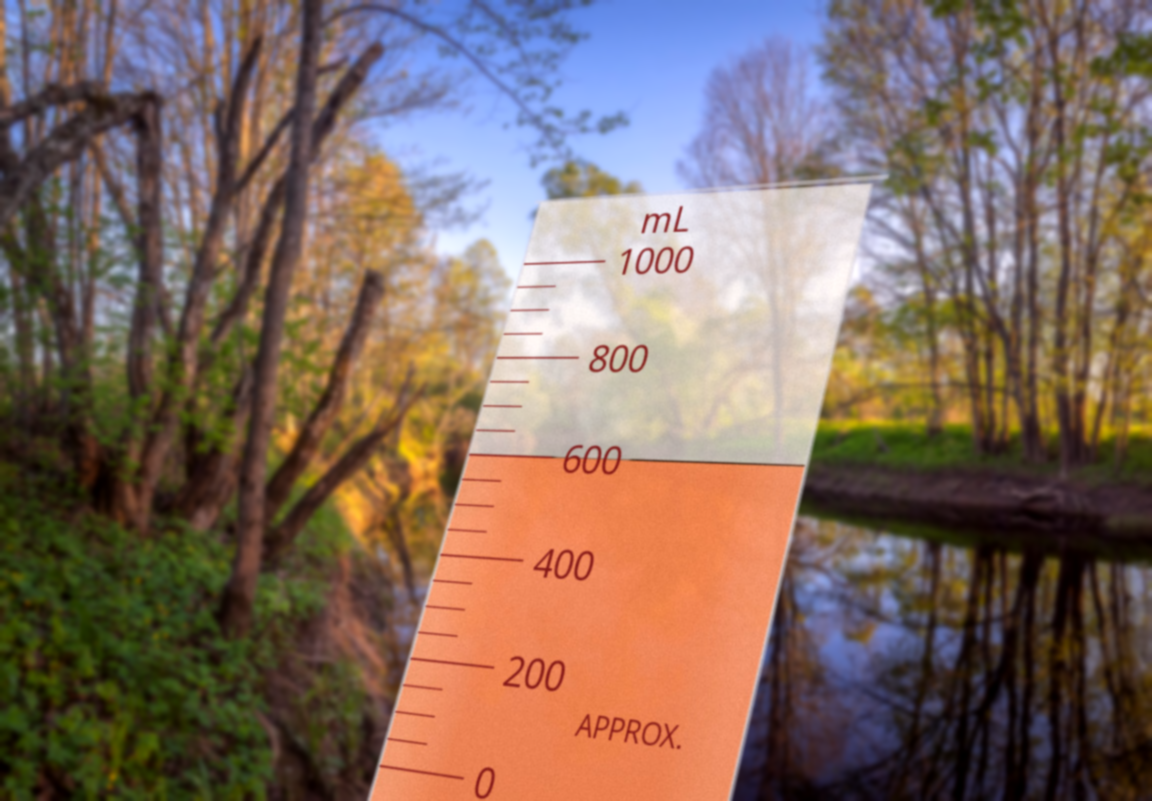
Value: 600 mL
